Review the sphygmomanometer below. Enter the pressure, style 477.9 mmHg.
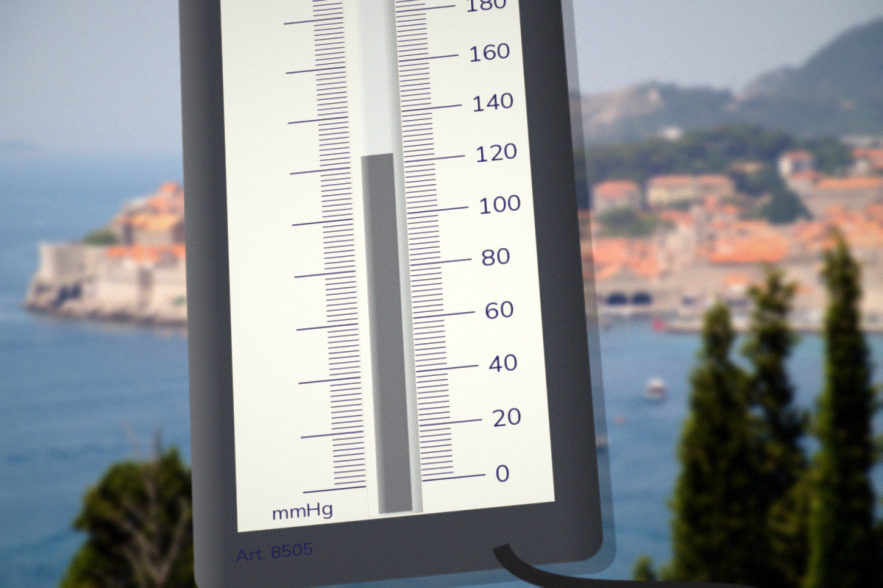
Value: 124 mmHg
